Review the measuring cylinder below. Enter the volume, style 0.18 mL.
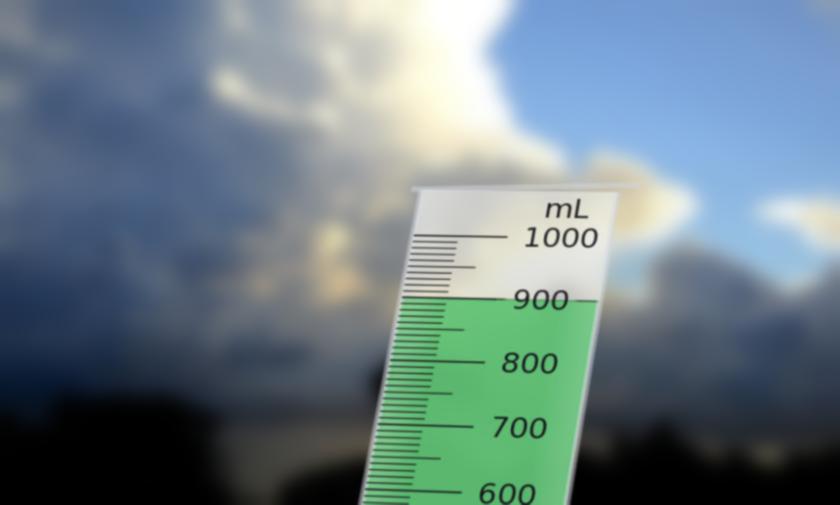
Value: 900 mL
